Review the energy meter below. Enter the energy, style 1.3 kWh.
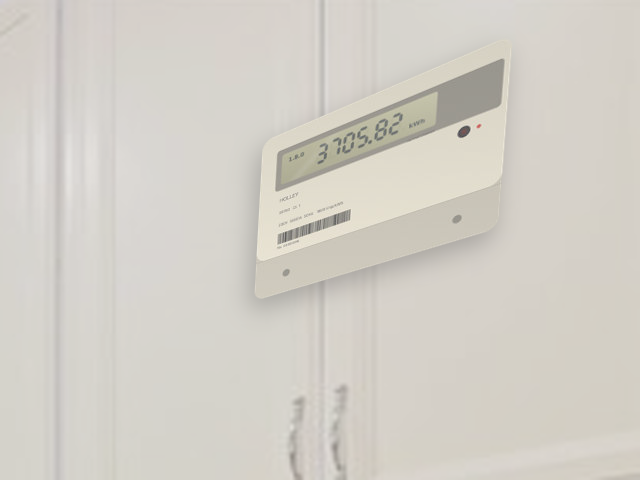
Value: 3705.82 kWh
